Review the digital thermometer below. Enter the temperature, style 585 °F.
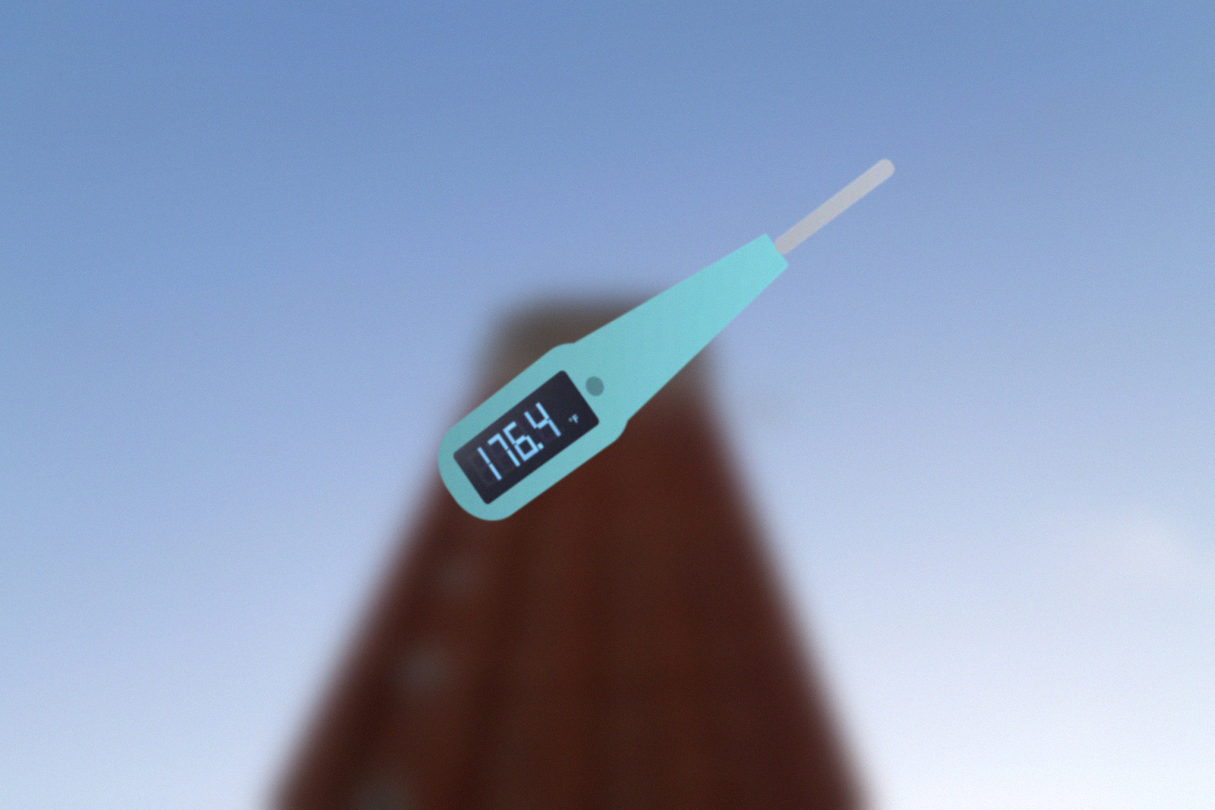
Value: 176.4 °F
